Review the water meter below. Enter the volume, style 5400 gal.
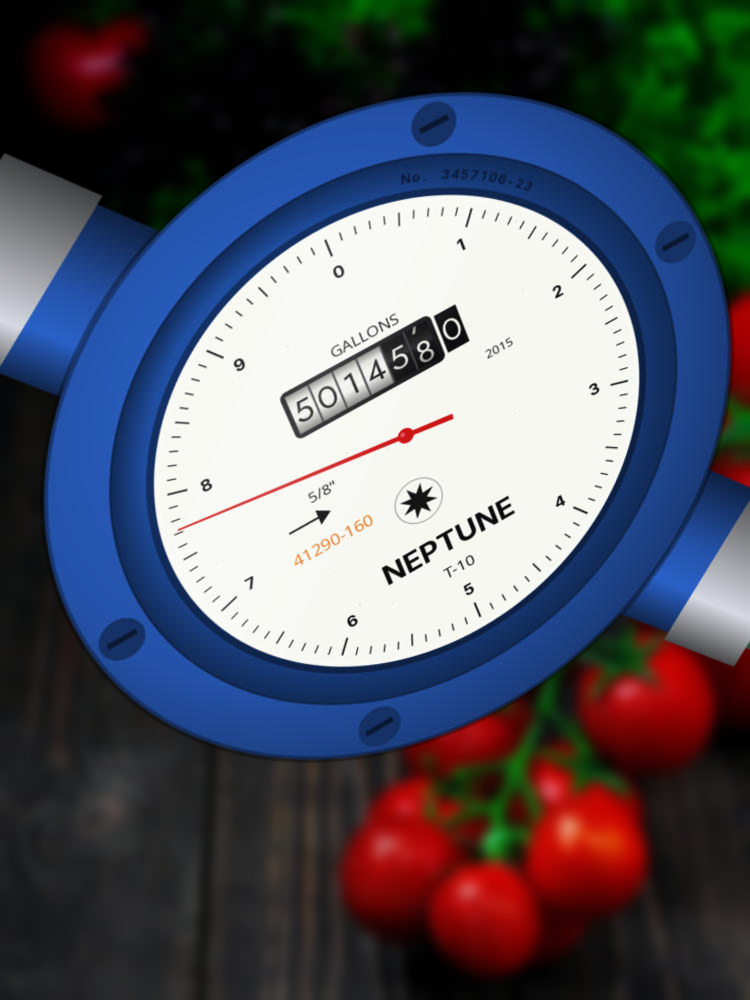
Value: 5014577.7 gal
